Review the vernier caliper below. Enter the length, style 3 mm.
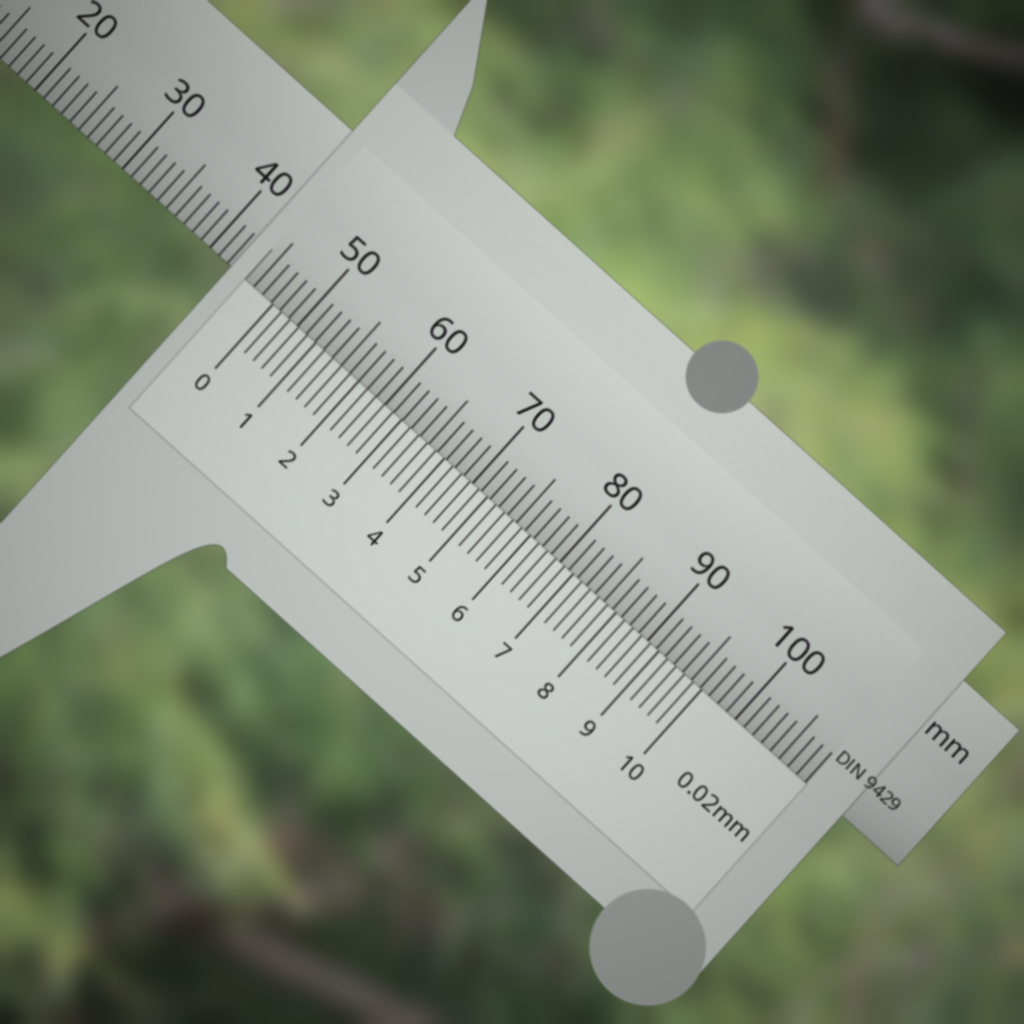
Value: 47.2 mm
